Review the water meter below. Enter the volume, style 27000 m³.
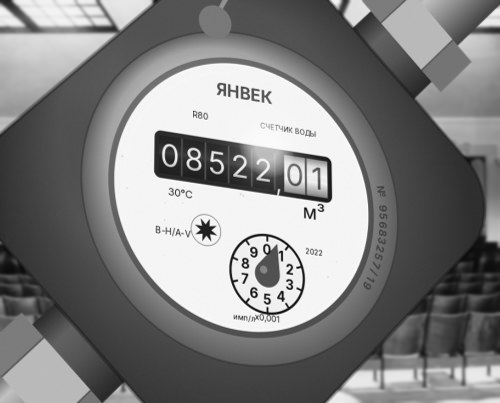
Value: 8522.010 m³
